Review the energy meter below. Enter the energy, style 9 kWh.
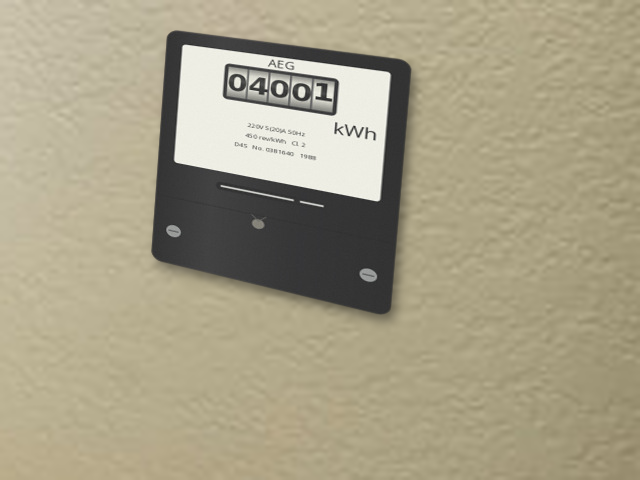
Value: 4001 kWh
